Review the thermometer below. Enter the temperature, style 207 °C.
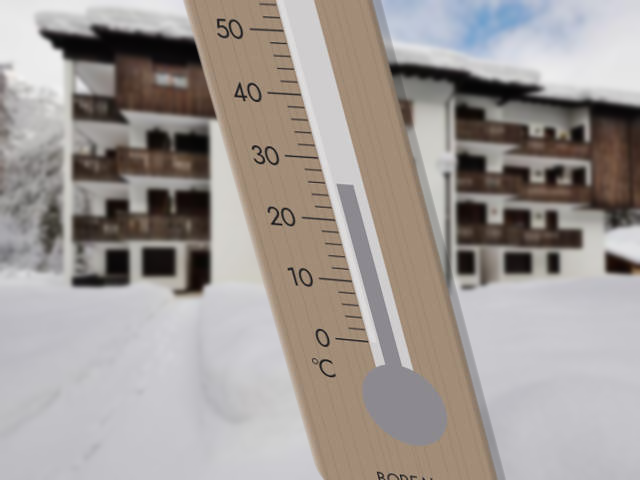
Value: 26 °C
